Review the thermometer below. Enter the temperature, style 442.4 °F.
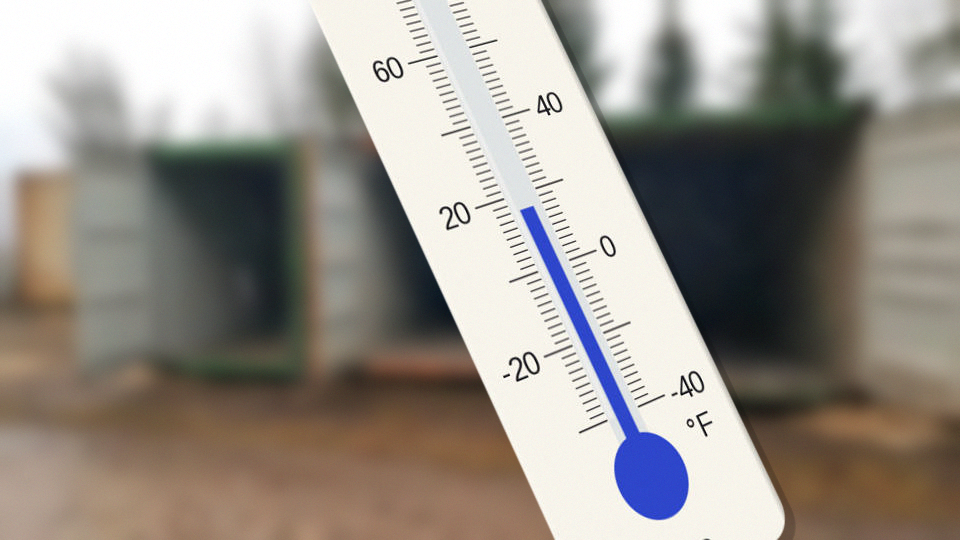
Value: 16 °F
